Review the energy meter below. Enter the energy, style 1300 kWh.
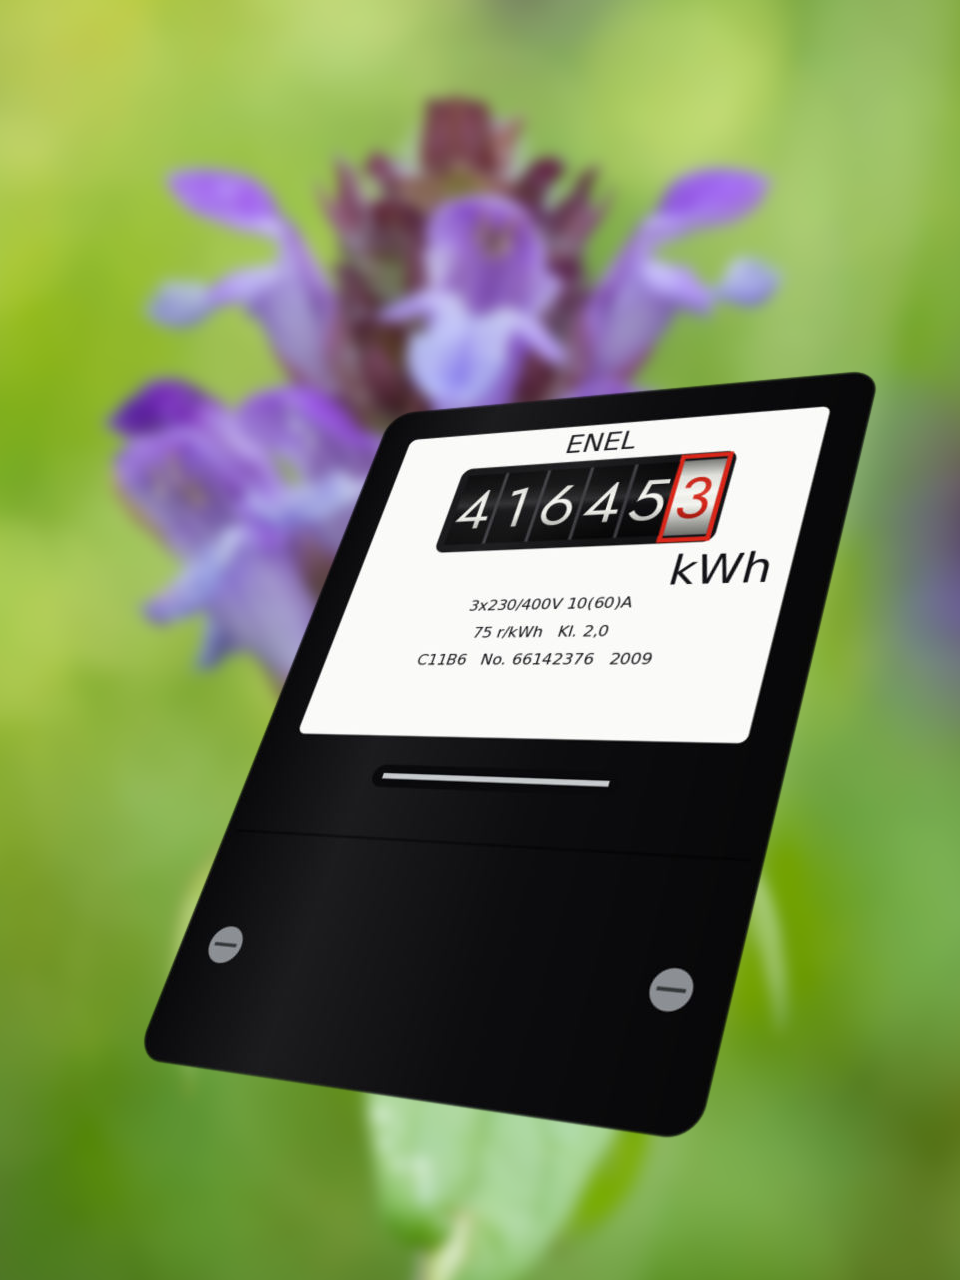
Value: 41645.3 kWh
